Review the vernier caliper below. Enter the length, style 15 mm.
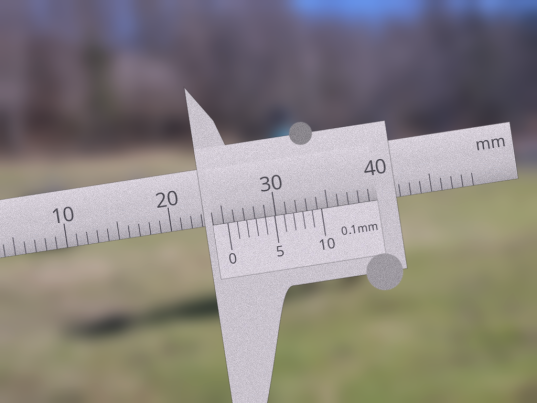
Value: 25.4 mm
